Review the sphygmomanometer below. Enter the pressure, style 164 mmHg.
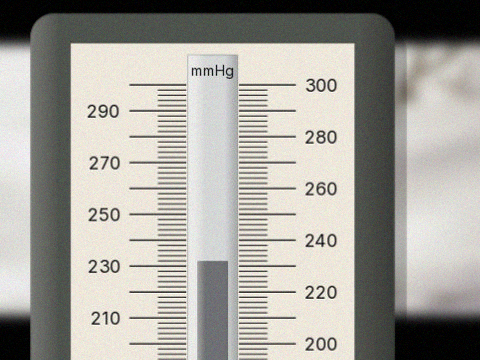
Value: 232 mmHg
